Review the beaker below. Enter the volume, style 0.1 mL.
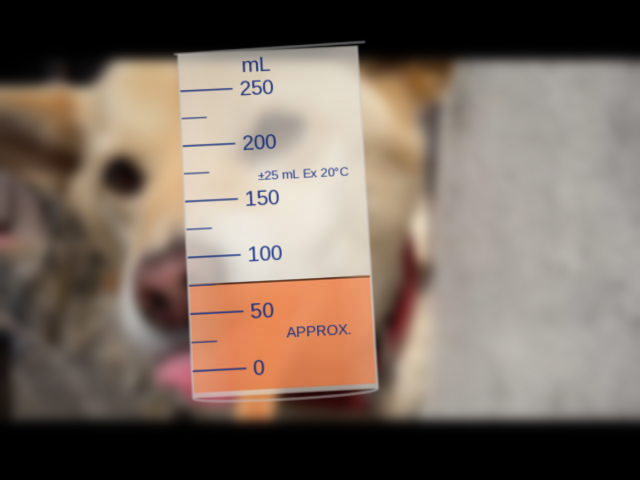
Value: 75 mL
